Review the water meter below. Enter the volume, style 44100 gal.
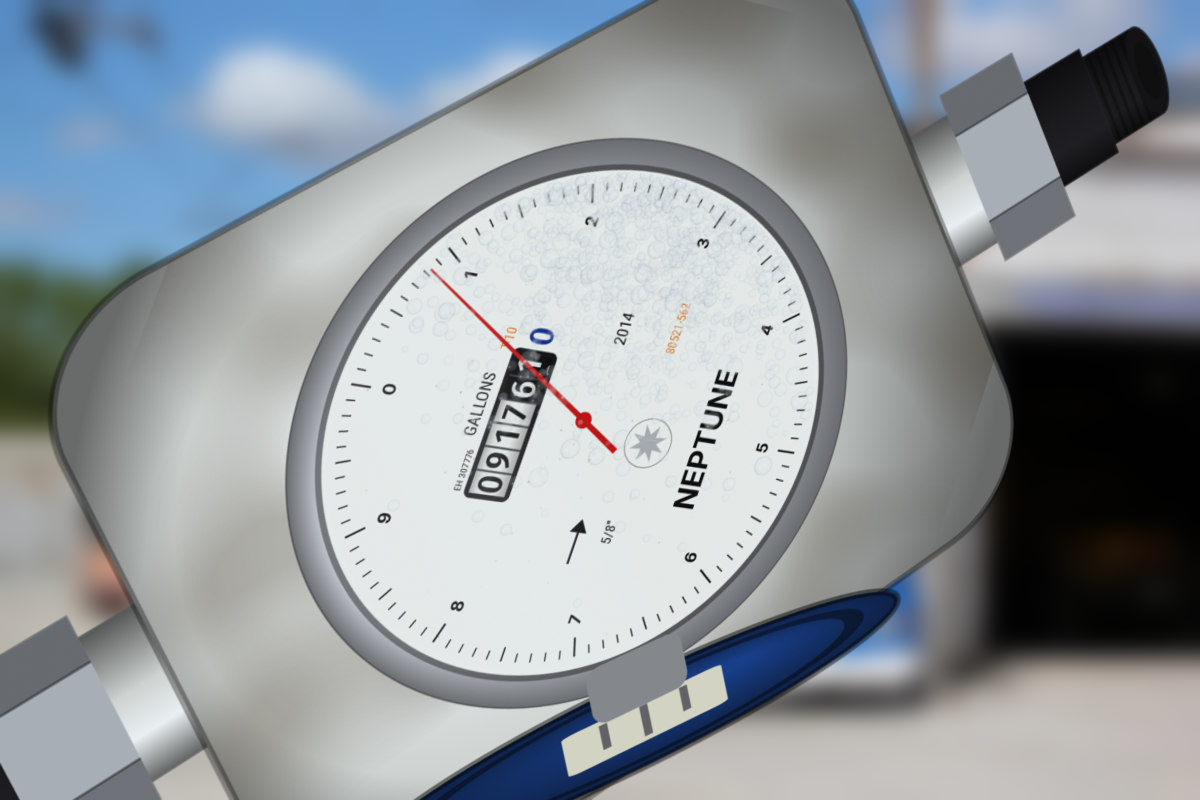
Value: 917610.8 gal
